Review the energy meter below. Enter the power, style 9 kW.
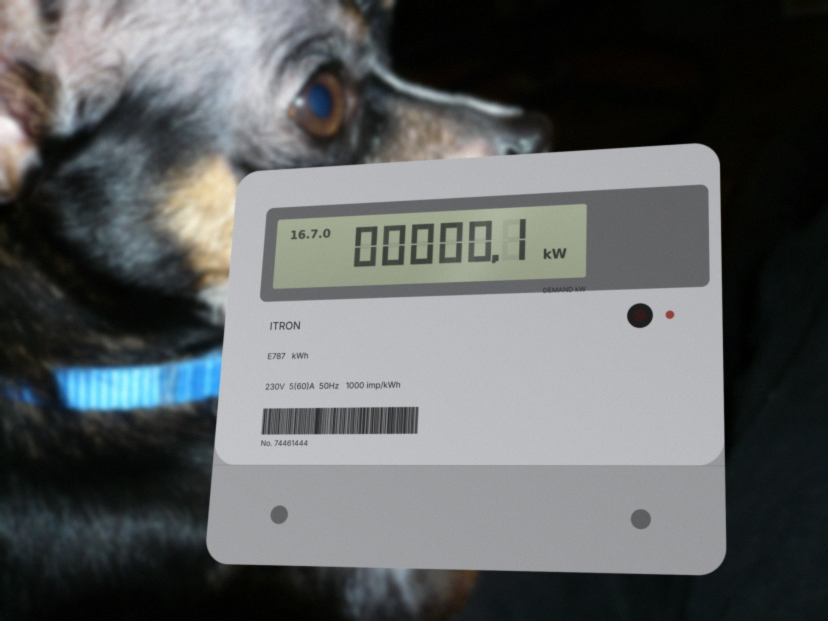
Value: 0.1 kW
